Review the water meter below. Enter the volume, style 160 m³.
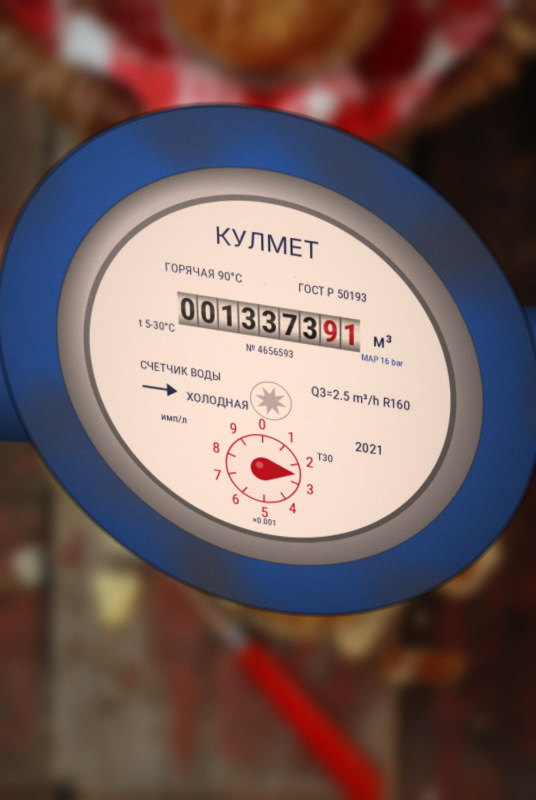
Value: 13373.912 m³
